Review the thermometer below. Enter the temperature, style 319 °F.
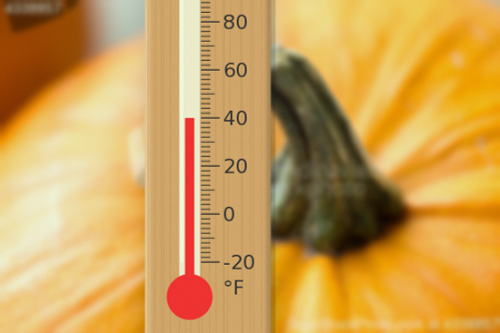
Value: 40 °F
